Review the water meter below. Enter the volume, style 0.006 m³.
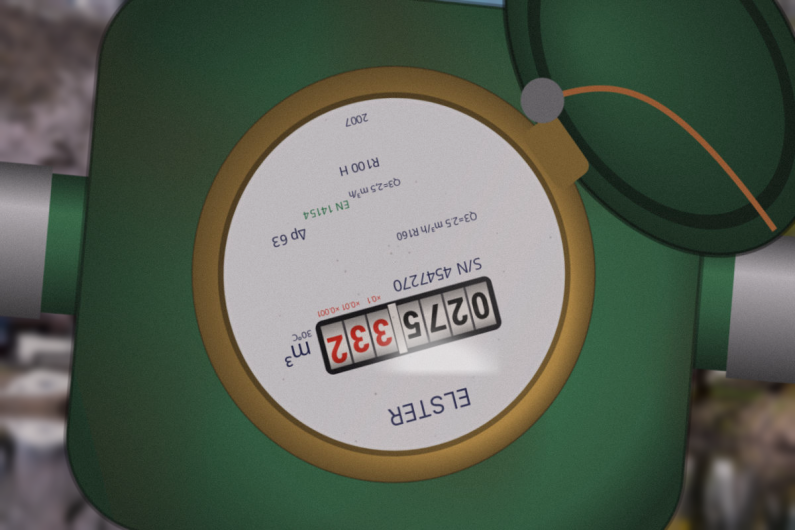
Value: 275.332 m³
